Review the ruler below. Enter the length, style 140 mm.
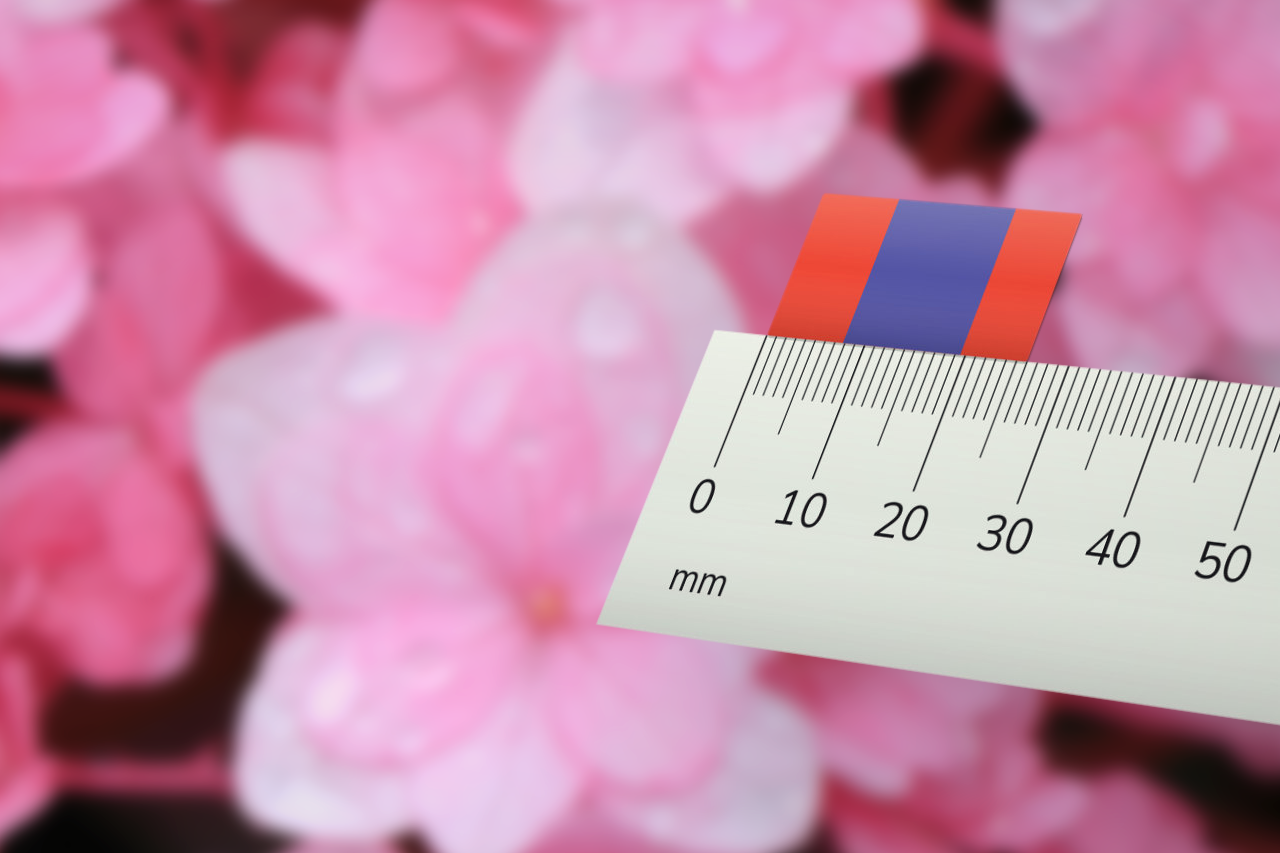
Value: 26 mm
